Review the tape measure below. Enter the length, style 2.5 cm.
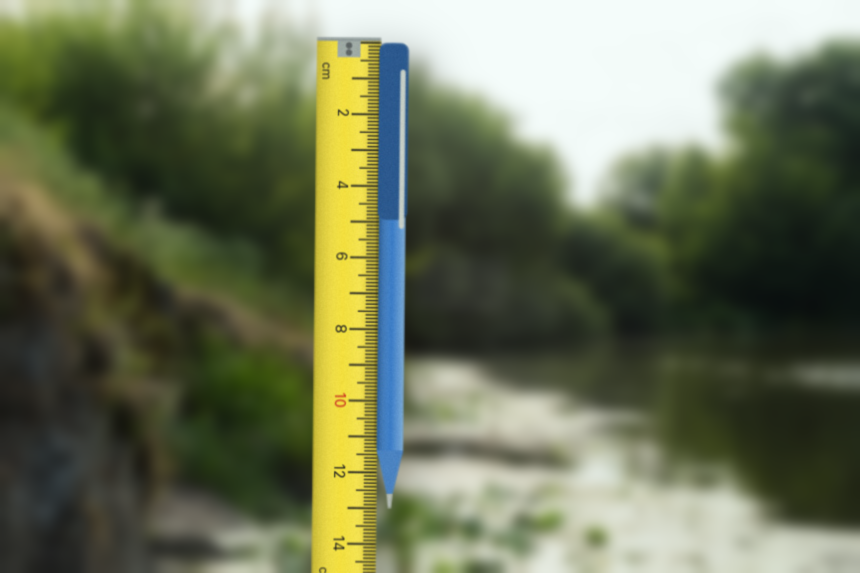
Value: 13 cm
